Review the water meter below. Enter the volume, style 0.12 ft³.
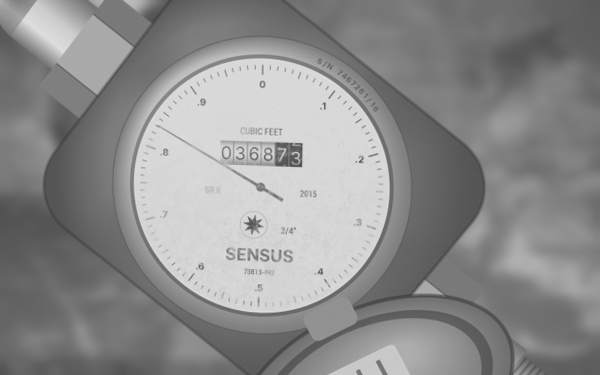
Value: 36872.83 ft³
